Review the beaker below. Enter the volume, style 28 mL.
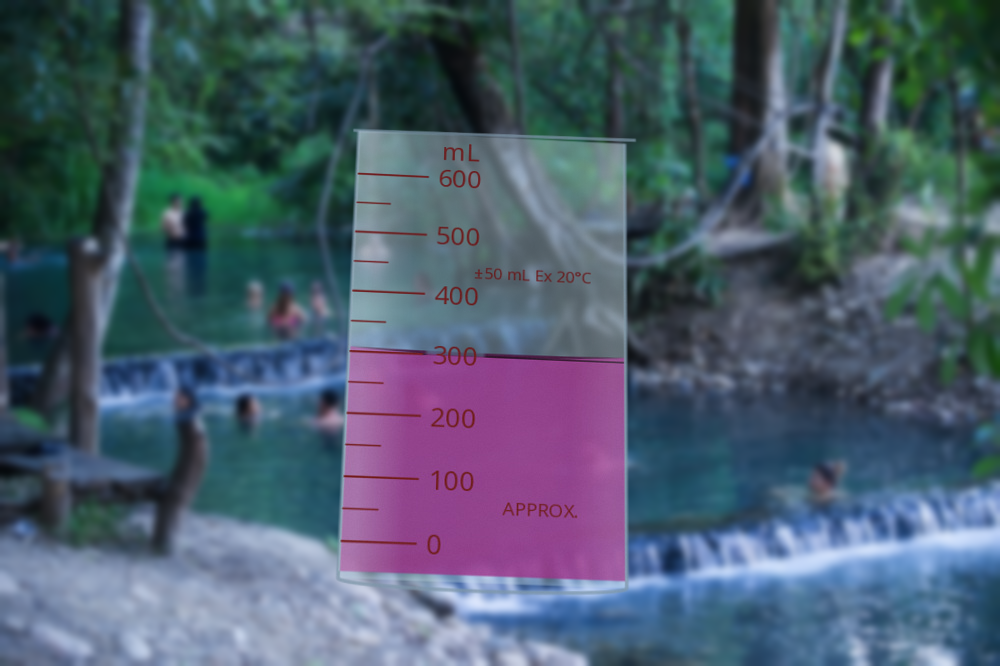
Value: 300 mL
